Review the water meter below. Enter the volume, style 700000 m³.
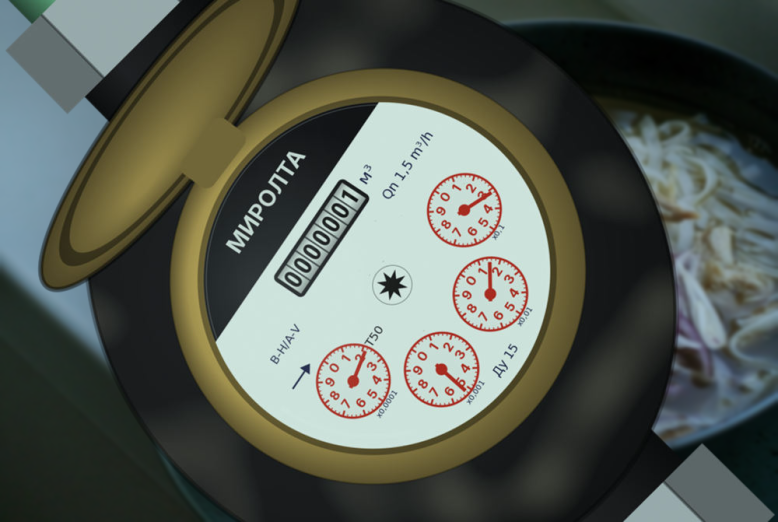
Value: 1.3152 m³
